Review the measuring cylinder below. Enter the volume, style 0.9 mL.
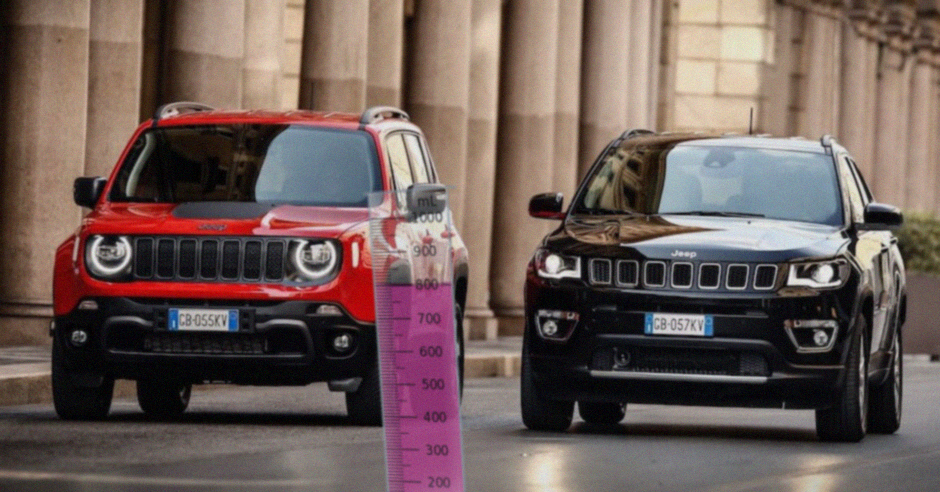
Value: 800 mL
